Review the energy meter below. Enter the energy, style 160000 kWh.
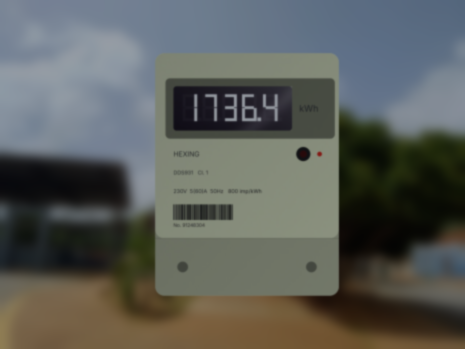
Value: 1736.4 kWh
